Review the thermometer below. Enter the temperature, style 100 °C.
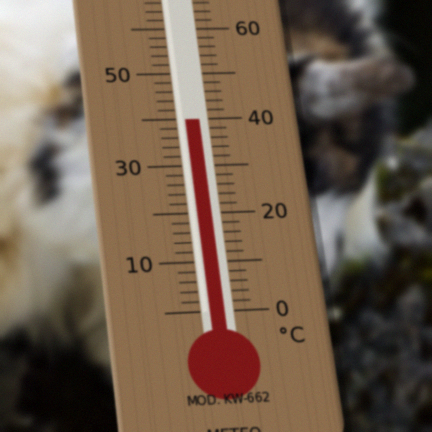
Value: 40 °C
